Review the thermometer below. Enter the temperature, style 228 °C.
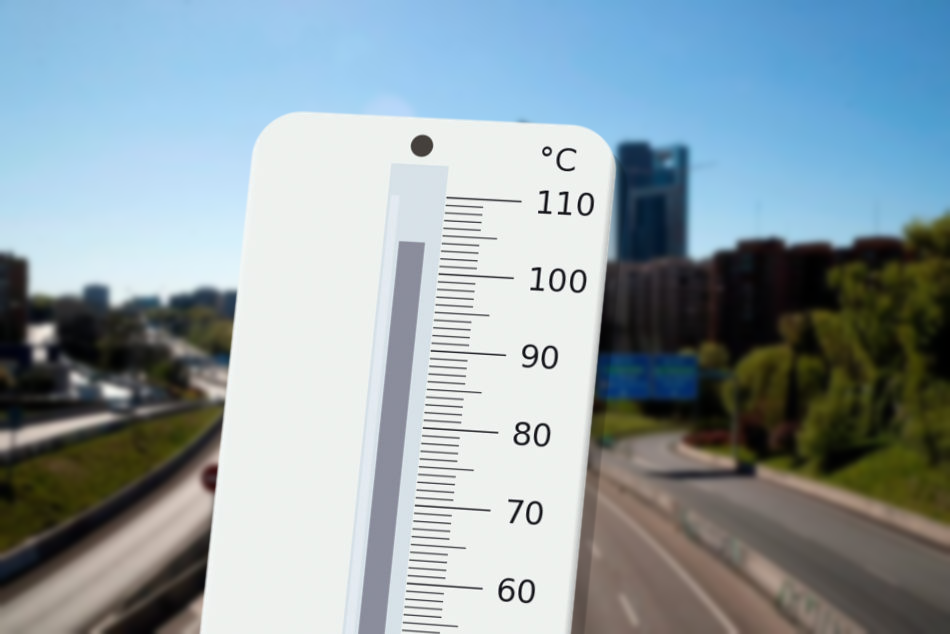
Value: 104 °C
